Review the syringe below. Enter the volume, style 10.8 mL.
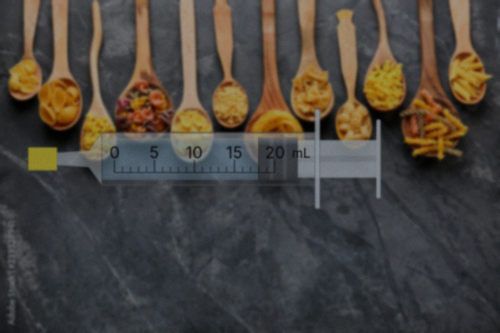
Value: 18 mL
